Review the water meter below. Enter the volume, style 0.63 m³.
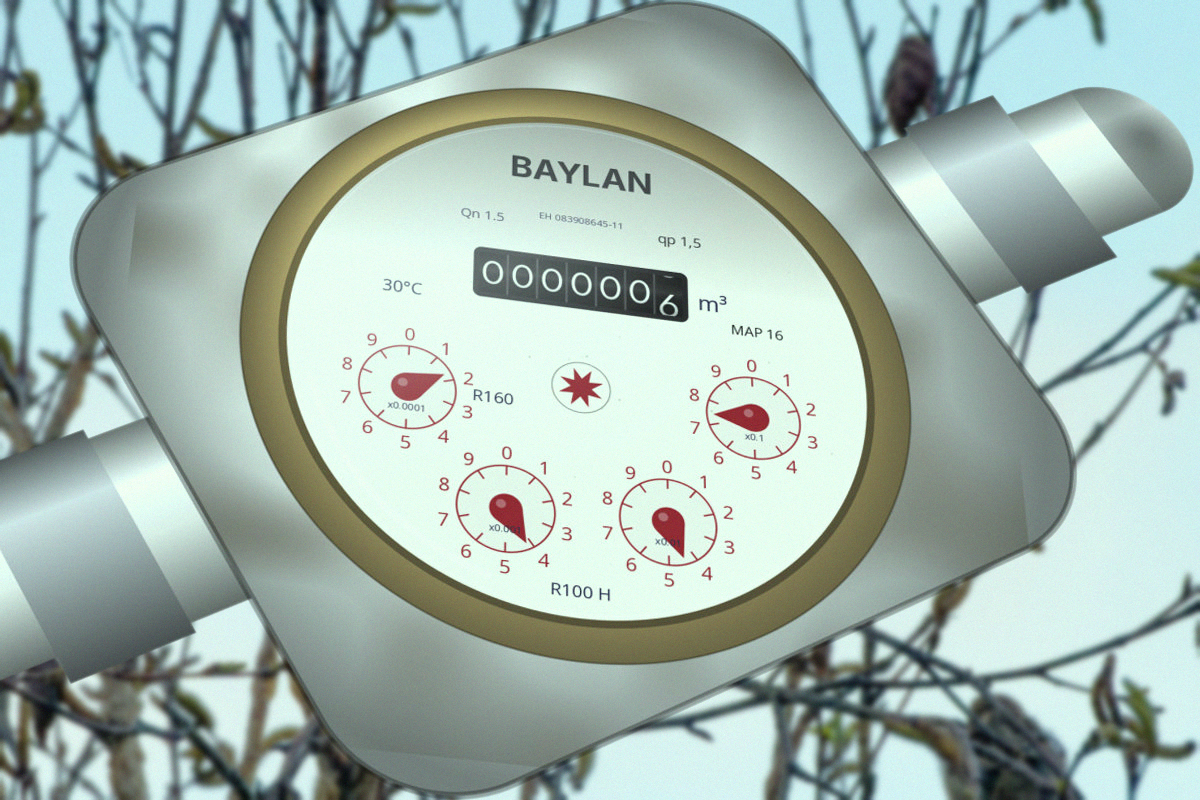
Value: 5.7441 m³
